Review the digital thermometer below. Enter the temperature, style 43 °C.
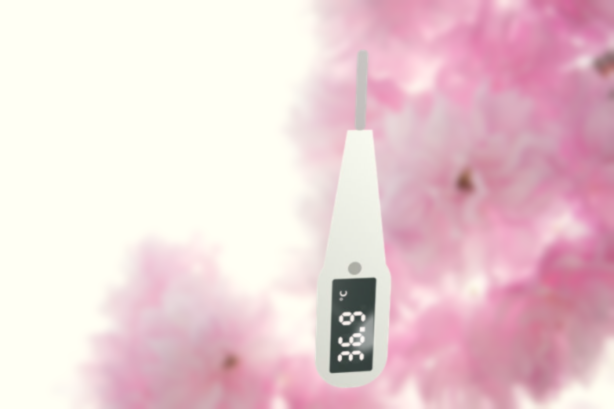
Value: 36.9 °C
